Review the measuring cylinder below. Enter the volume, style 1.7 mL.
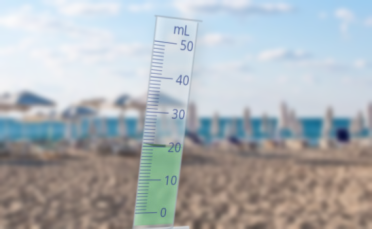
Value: 20 mL
